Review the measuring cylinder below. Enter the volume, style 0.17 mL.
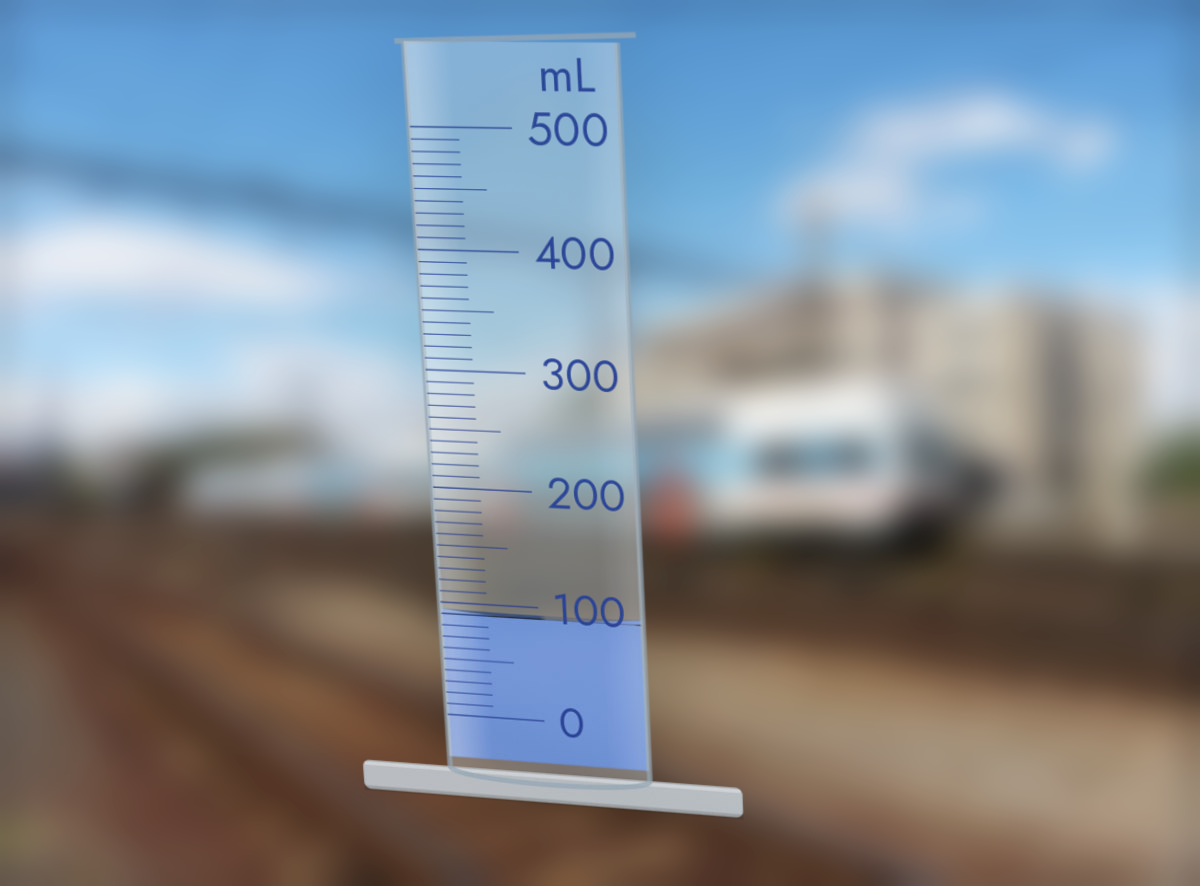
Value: 90 mL
